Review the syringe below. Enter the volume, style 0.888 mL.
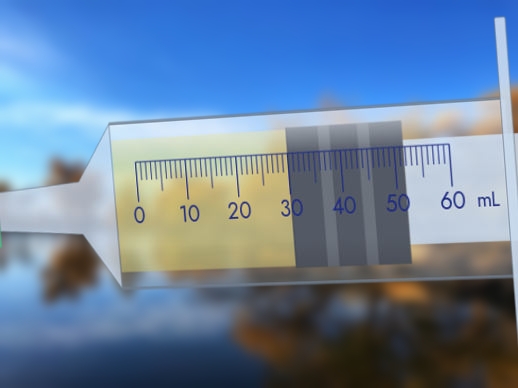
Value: 30 mL
